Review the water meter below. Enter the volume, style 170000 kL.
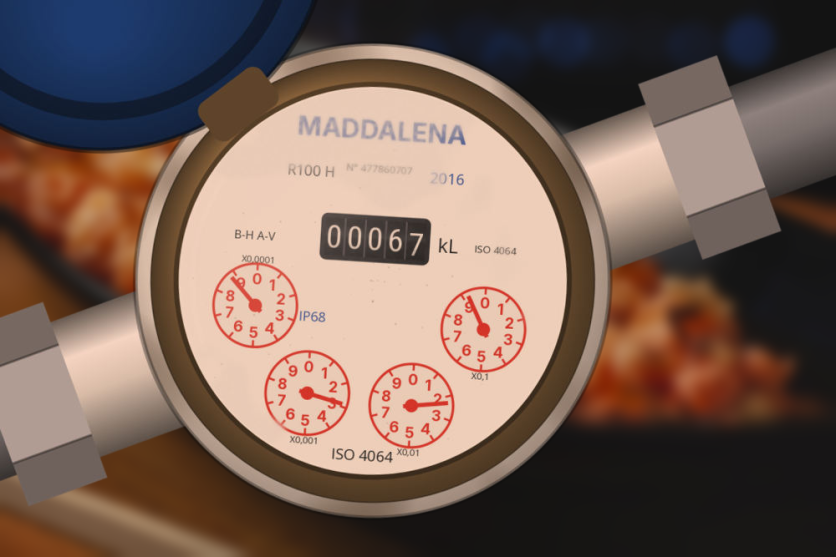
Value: 66.9228 kL
